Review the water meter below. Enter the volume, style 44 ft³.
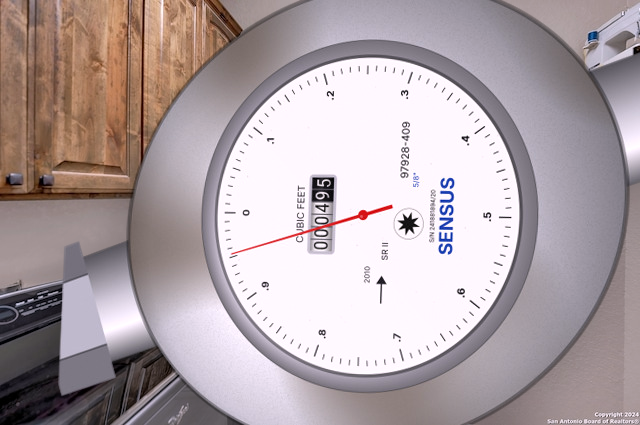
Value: 494.95 ft³
